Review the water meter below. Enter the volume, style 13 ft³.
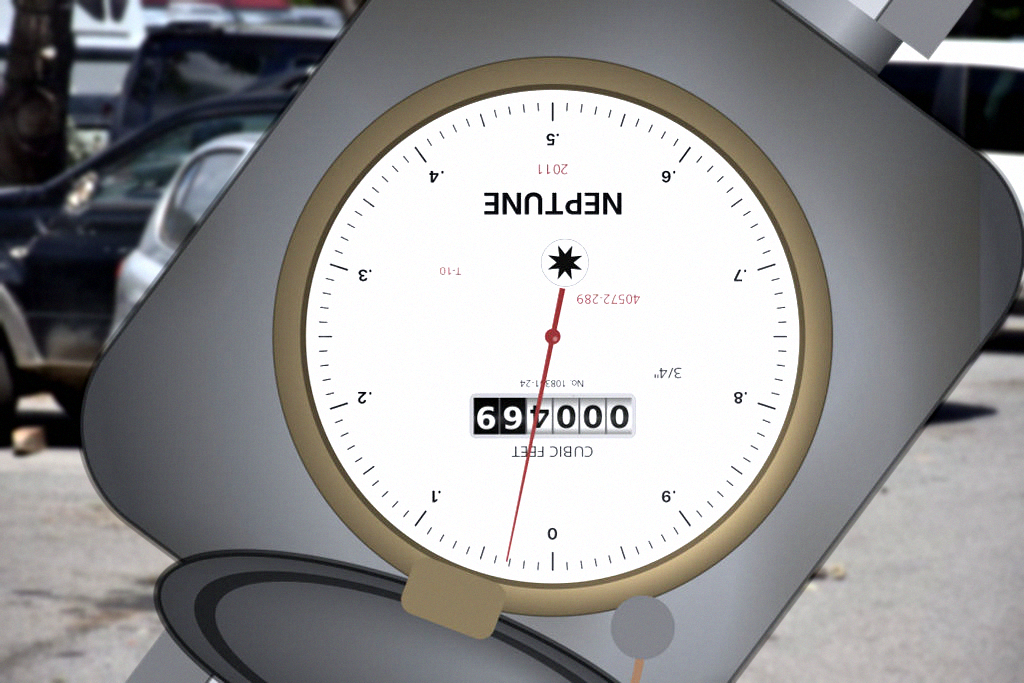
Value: 469.03 ft³
